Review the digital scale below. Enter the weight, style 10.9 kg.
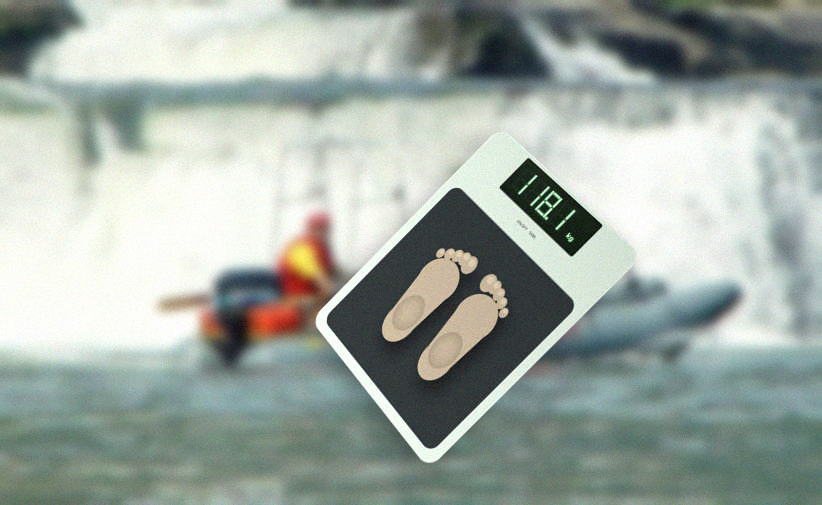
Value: 118.1 kg
